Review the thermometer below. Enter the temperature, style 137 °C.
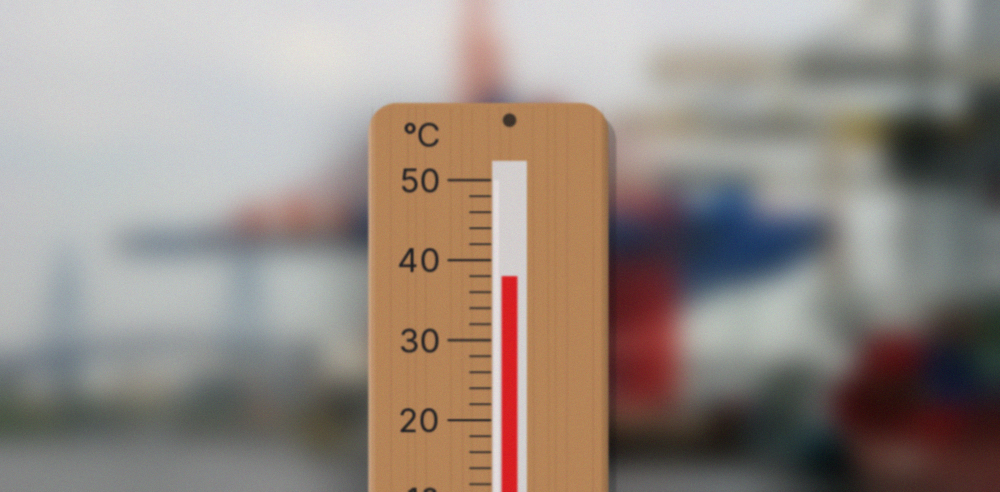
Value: 38 °C
